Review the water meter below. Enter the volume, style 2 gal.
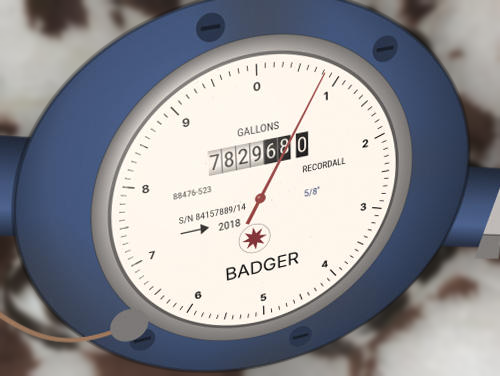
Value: 7829680.8 gal
